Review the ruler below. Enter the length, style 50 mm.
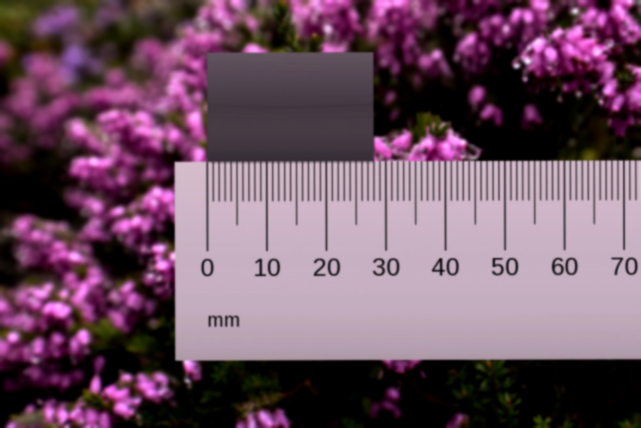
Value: 28 mm
